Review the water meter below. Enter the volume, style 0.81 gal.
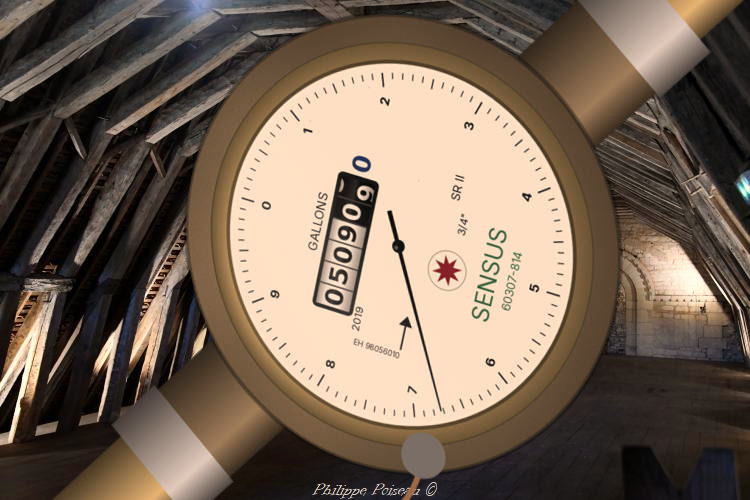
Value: 509086.7 gal
